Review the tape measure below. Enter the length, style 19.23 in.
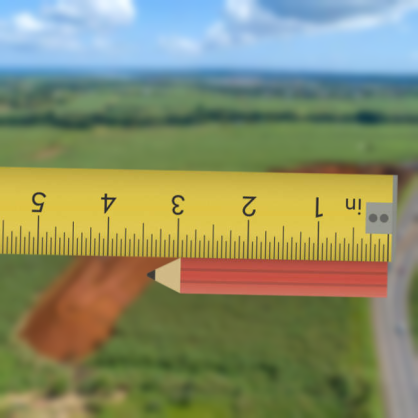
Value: 3.4375 in
